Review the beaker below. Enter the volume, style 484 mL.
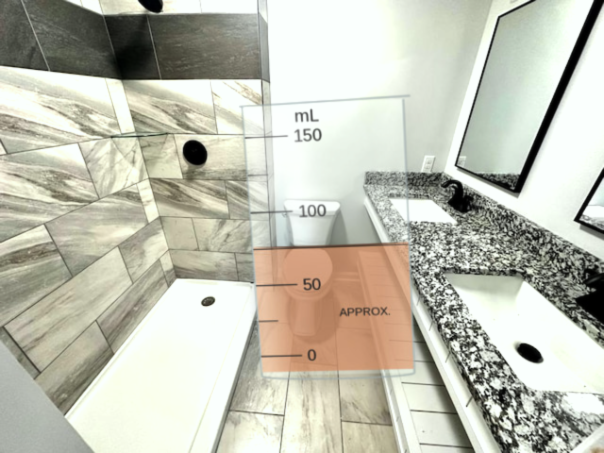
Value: 75 mL
